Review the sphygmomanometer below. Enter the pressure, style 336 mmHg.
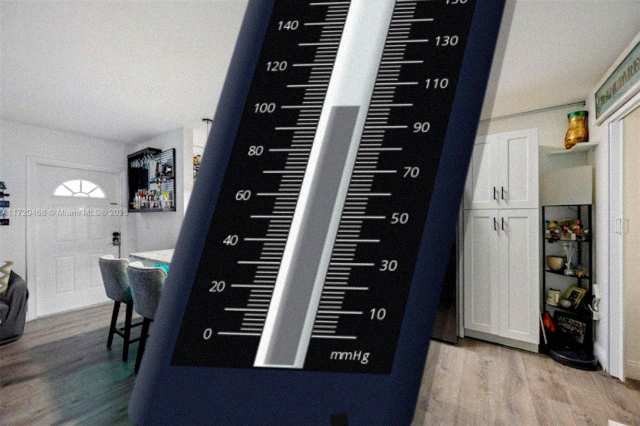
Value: 100 mmHg
